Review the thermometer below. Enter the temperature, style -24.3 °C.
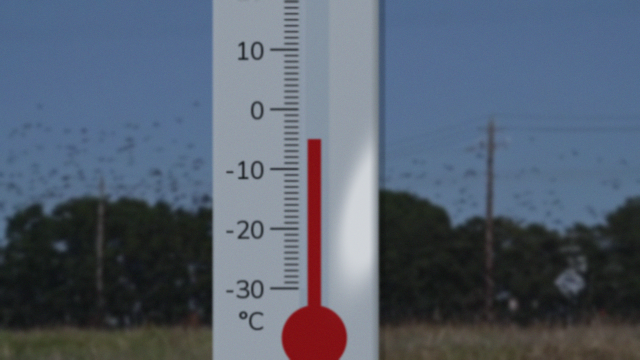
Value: -5 °C
